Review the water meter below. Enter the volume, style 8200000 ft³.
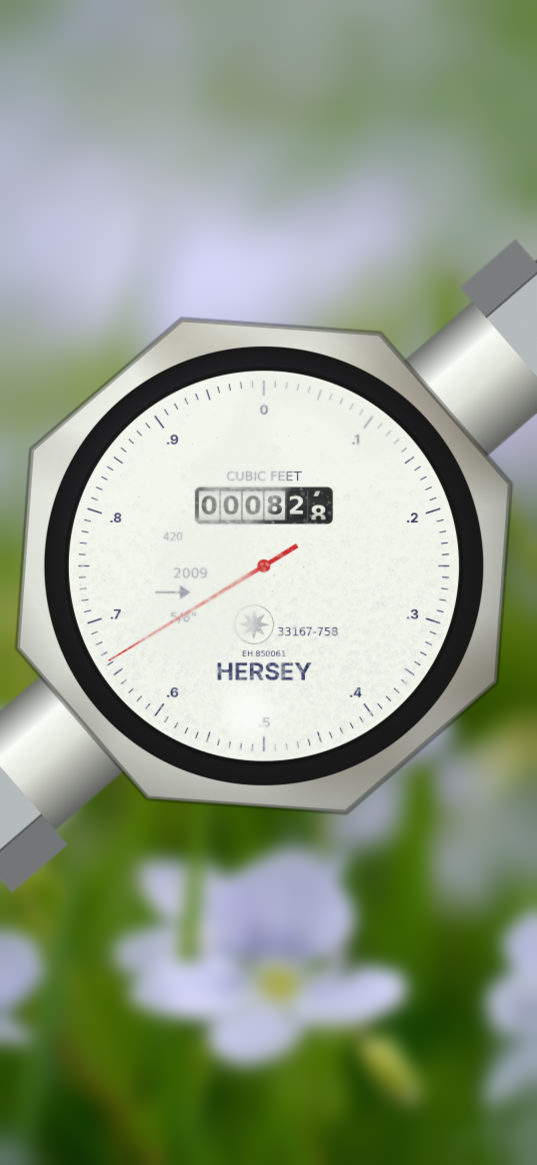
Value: 827.66 ft³
